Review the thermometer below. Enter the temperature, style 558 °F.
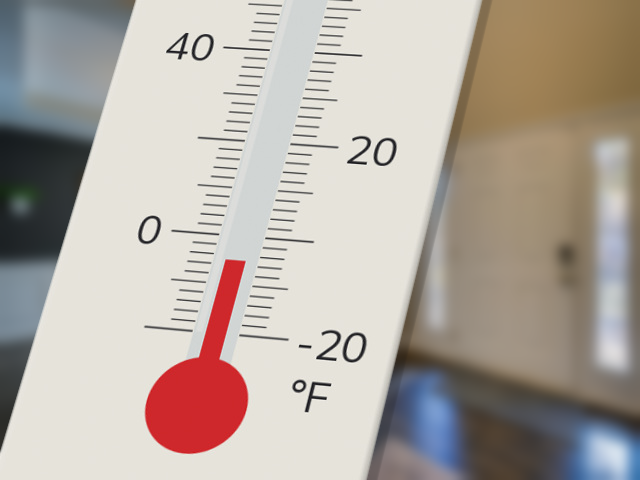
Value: -5 °F
